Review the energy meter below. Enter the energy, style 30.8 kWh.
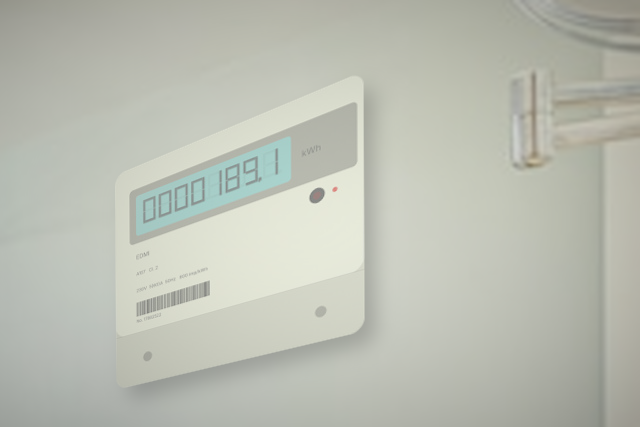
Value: 189.1 kWh
